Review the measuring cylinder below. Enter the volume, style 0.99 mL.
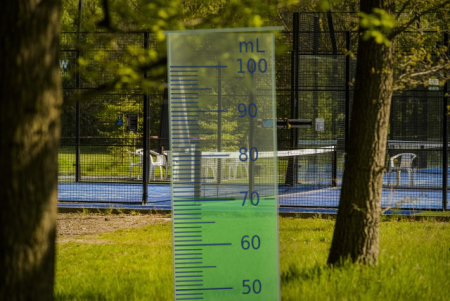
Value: 70 mL
